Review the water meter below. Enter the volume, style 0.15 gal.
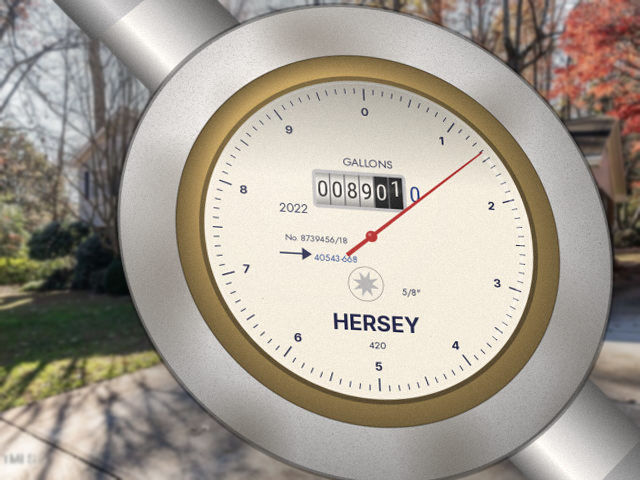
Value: 89011.4 gal
